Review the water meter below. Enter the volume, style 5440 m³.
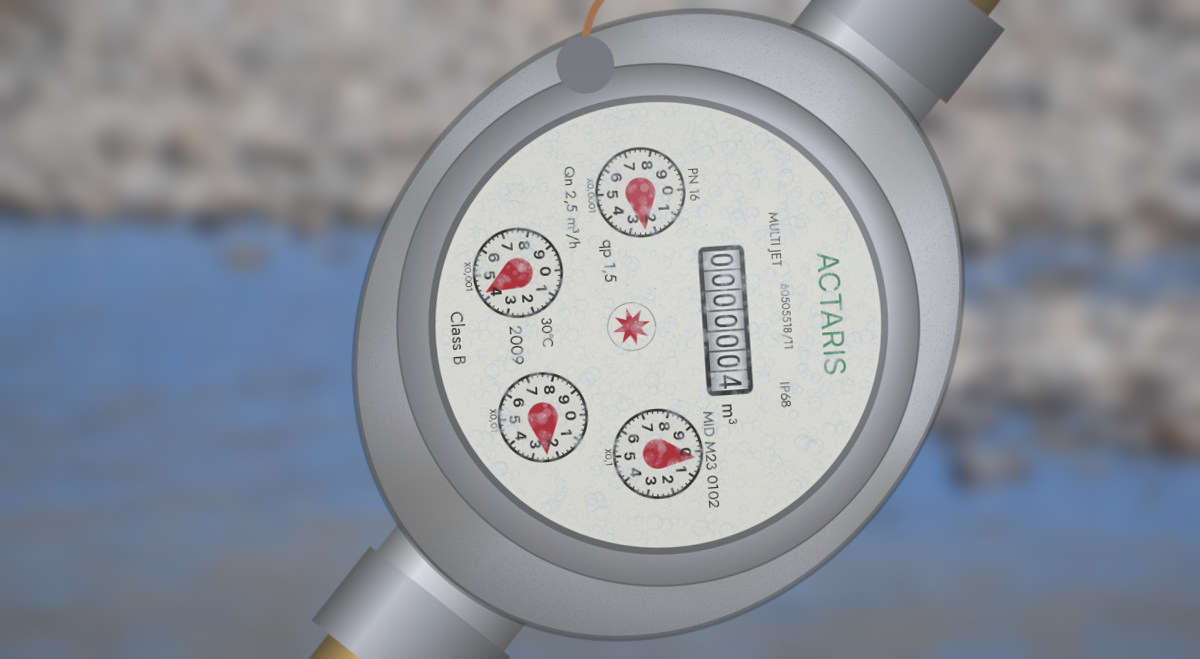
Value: 4.0242 m³
